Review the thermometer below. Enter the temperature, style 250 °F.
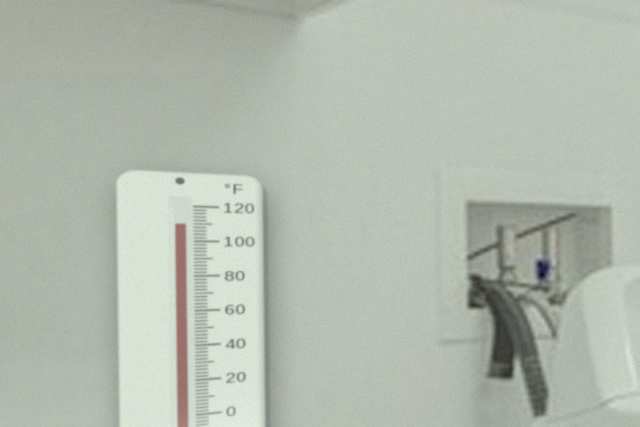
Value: 110 °F
